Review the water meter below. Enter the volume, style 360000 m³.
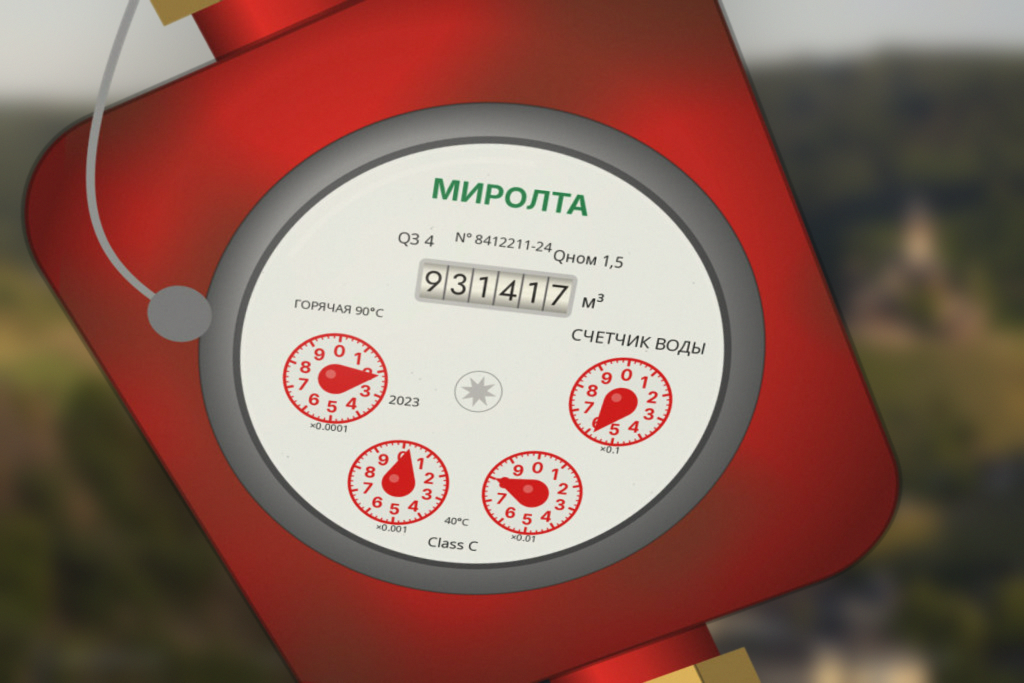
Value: 931417.5802 m³
